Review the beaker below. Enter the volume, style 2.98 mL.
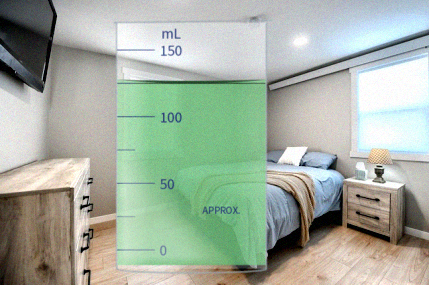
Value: 125 mL
